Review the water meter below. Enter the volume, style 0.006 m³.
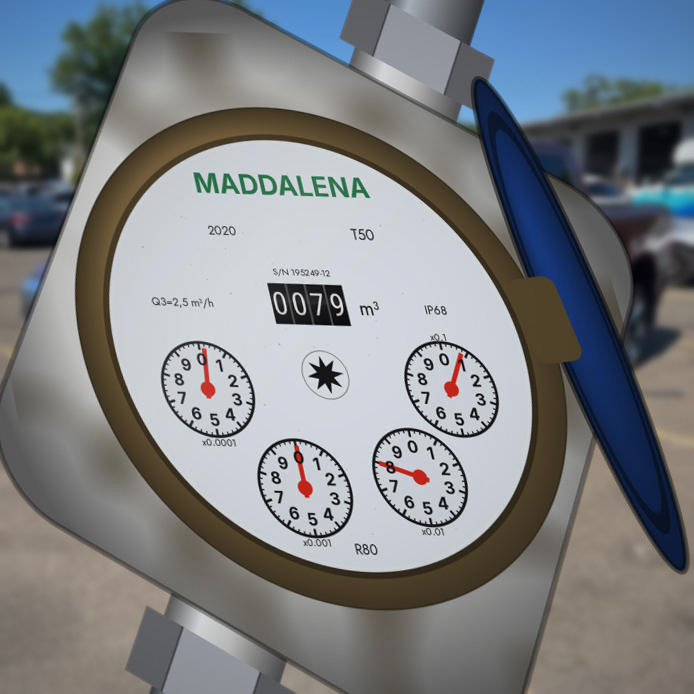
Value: 79.0800 m³
